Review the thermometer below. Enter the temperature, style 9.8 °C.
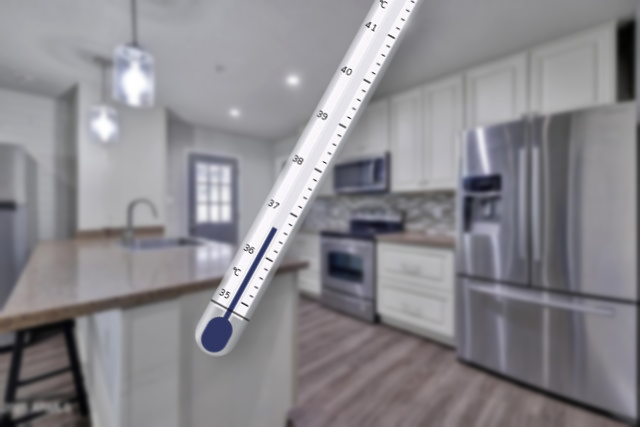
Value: 36.6 °C
